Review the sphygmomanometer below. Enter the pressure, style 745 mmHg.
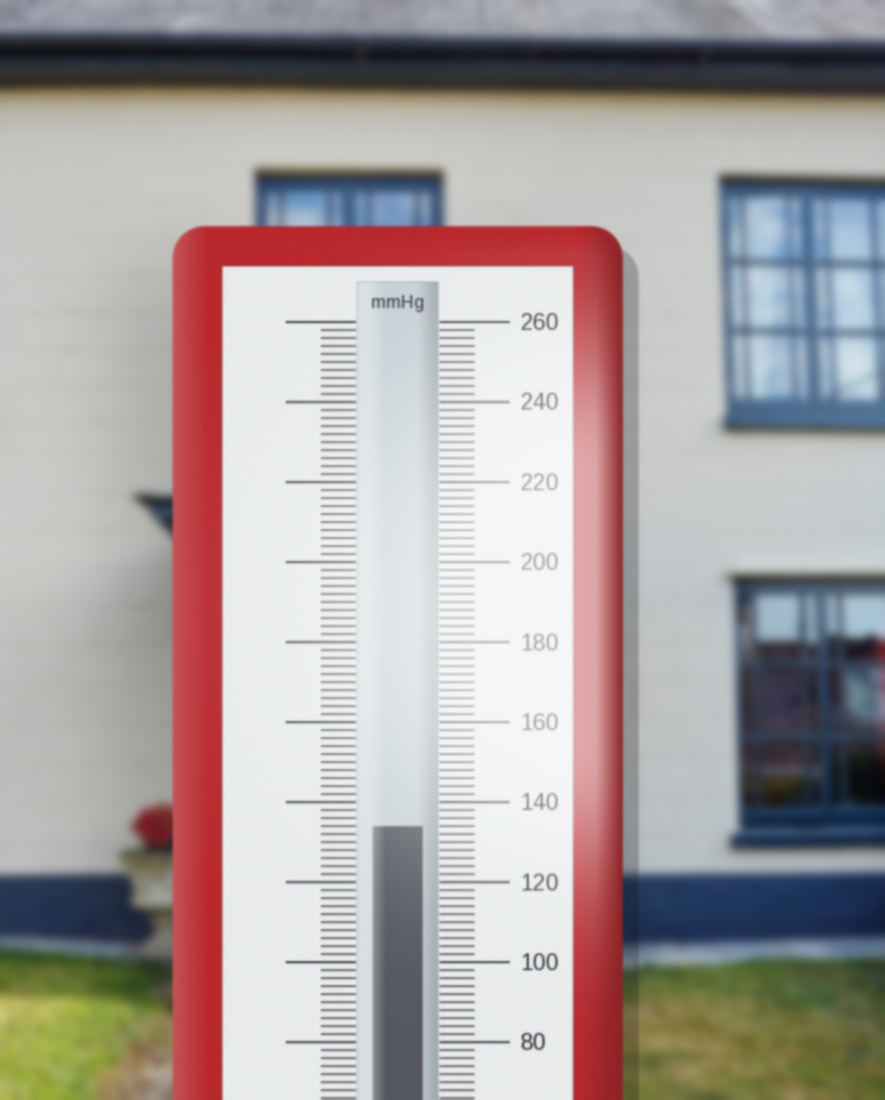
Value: 134 mmHg
